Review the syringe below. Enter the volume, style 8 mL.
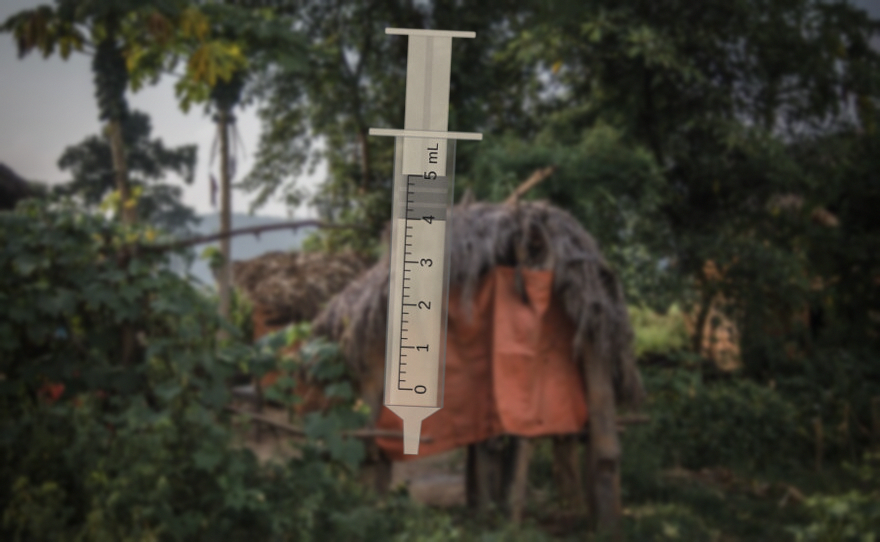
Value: 4 mL
